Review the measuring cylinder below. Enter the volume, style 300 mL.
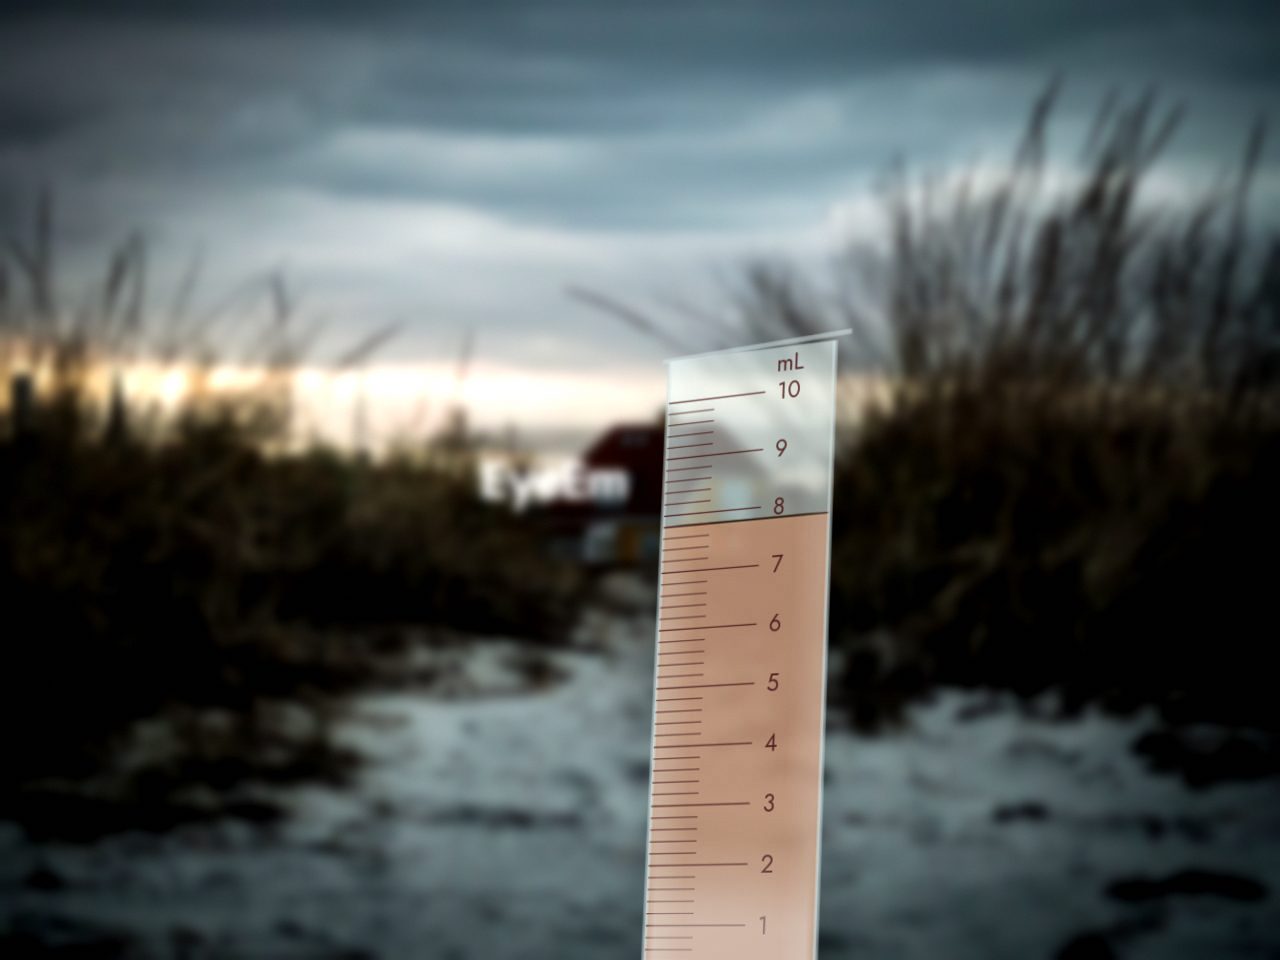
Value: 7.8 mL
